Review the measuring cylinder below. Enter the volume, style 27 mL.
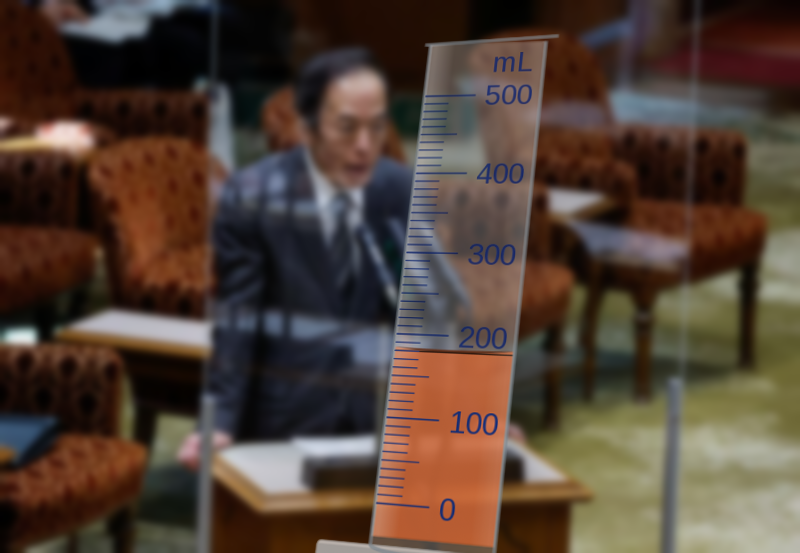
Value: 180 mL
